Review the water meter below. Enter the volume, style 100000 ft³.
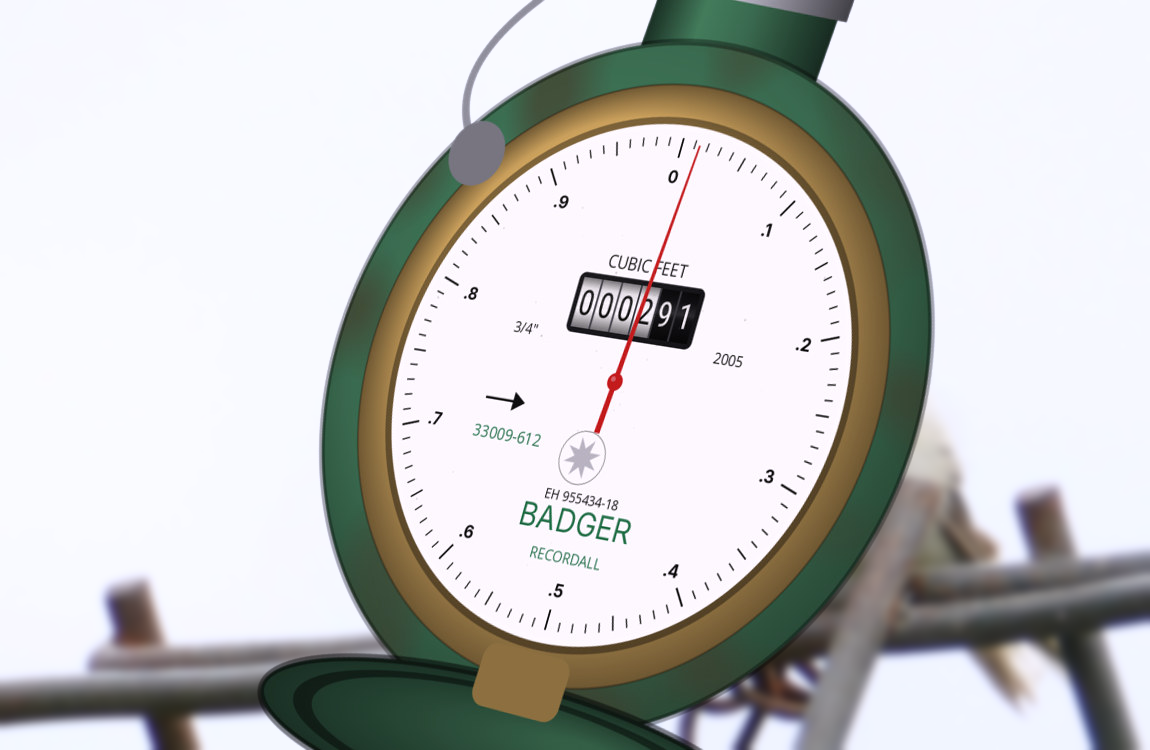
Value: 291.01 ft³
